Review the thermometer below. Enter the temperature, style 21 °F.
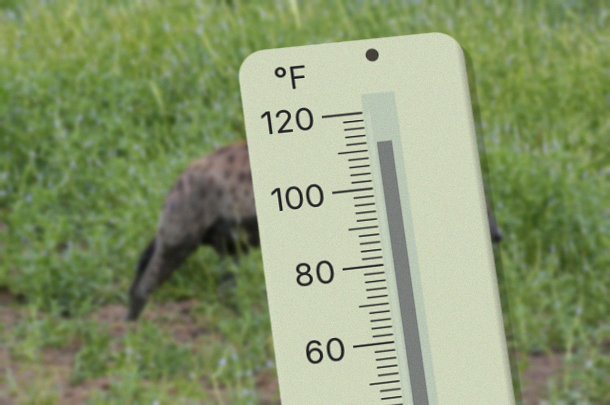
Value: 112 °F
